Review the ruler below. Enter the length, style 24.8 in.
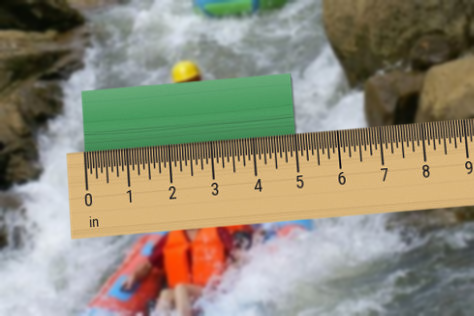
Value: 5 in
